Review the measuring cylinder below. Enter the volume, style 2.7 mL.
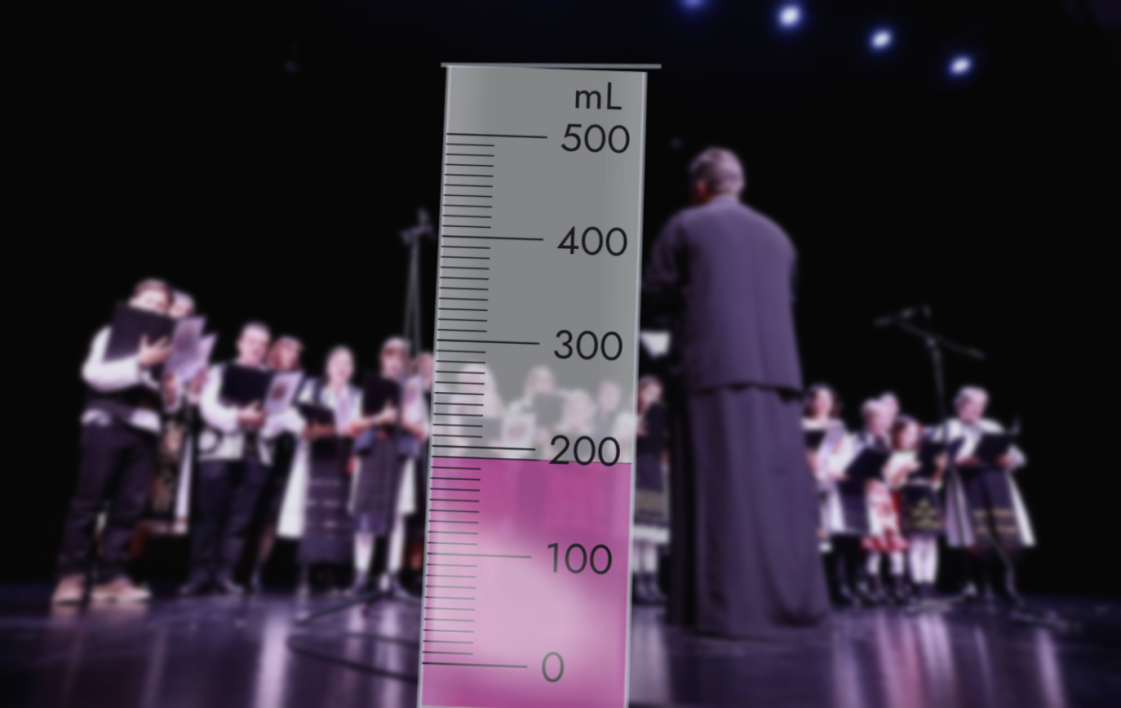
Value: 190 mL
